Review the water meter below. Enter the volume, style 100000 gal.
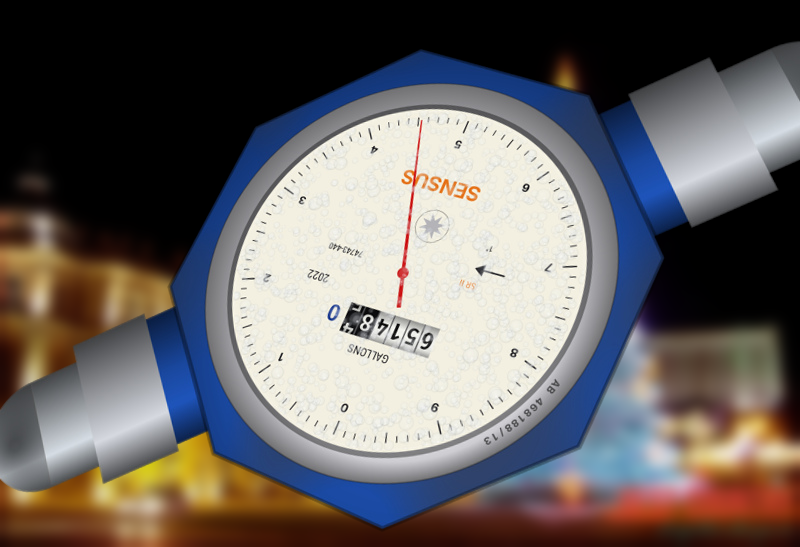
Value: 6514844.5 gal
